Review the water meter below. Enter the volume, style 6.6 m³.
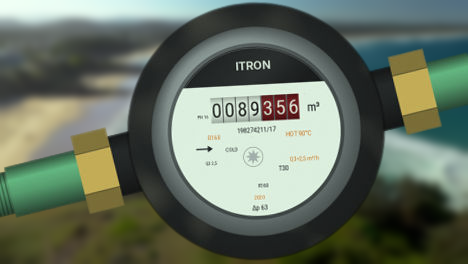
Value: 89.356 m³
